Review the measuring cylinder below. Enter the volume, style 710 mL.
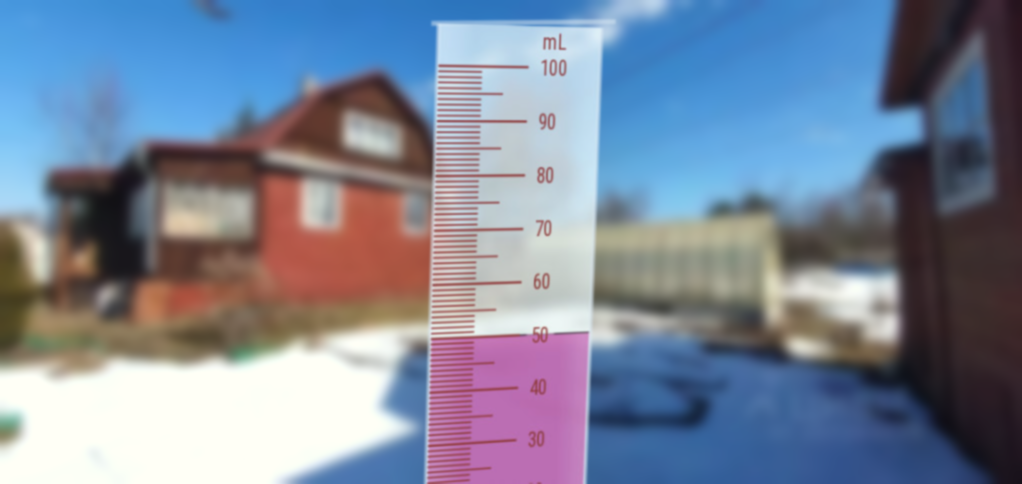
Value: 50 mL
